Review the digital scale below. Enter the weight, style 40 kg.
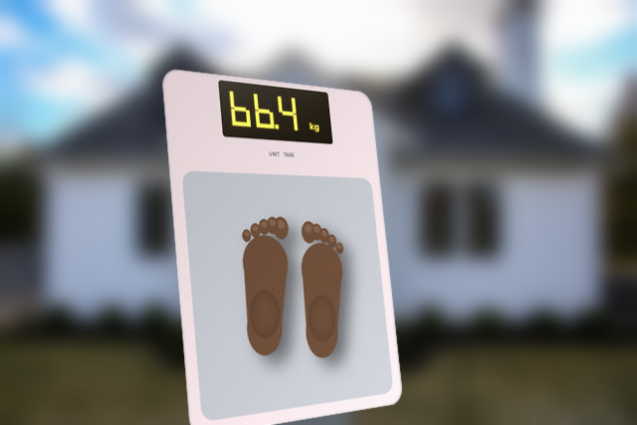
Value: 66.4 kg
